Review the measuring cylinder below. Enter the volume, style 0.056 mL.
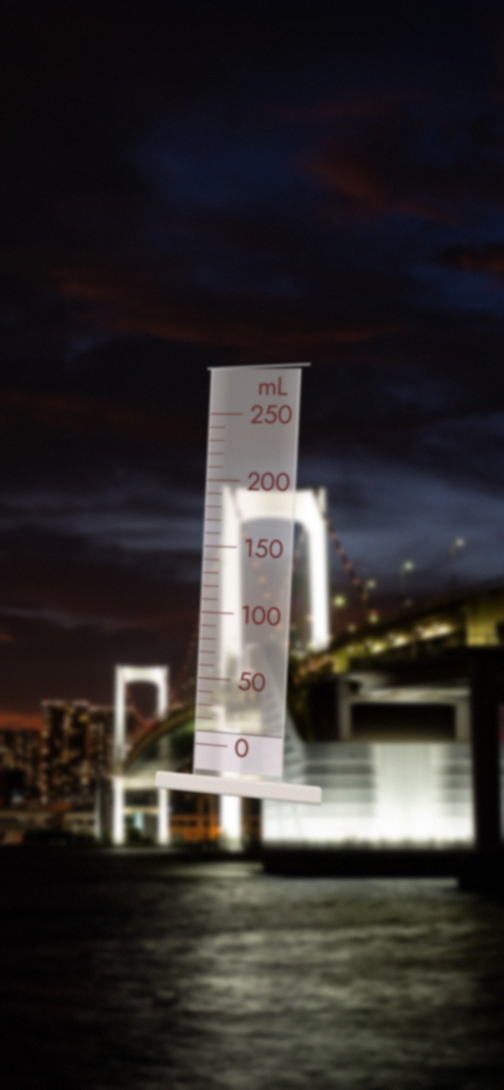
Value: 10 mL
